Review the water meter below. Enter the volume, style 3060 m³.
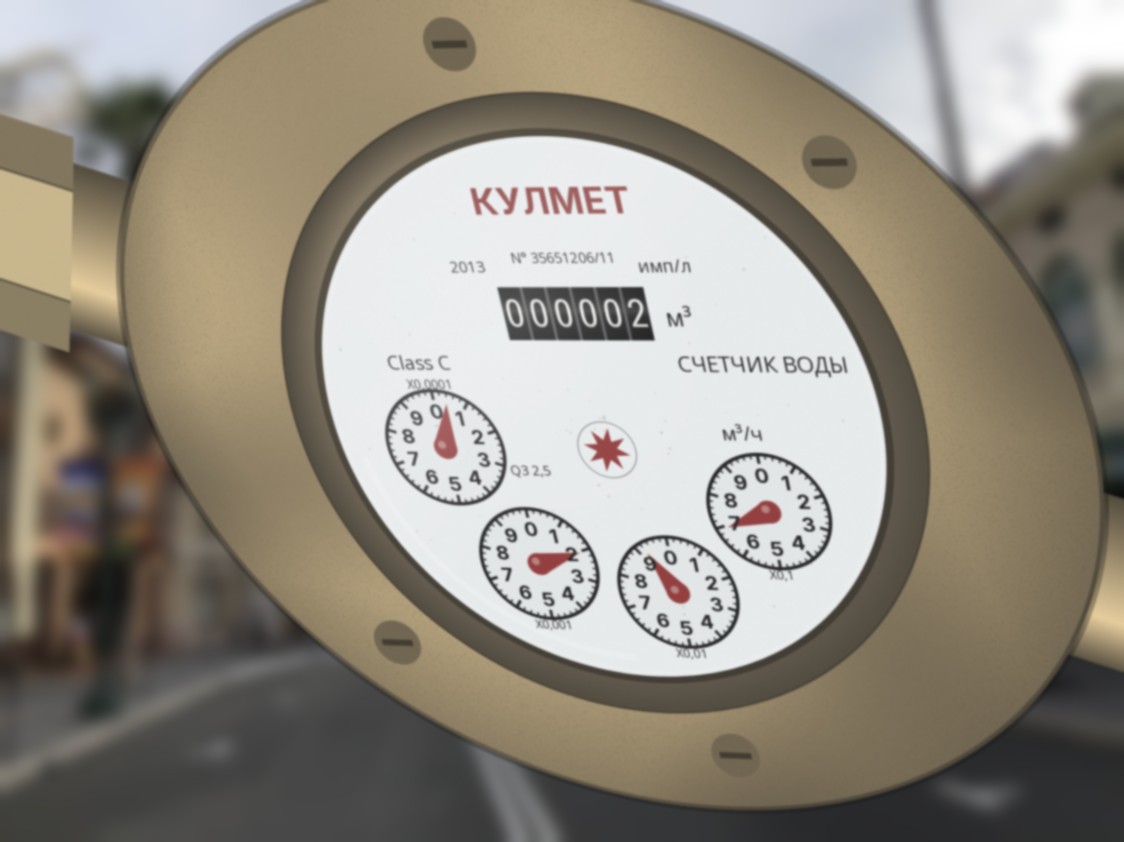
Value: 2.6920 m³
